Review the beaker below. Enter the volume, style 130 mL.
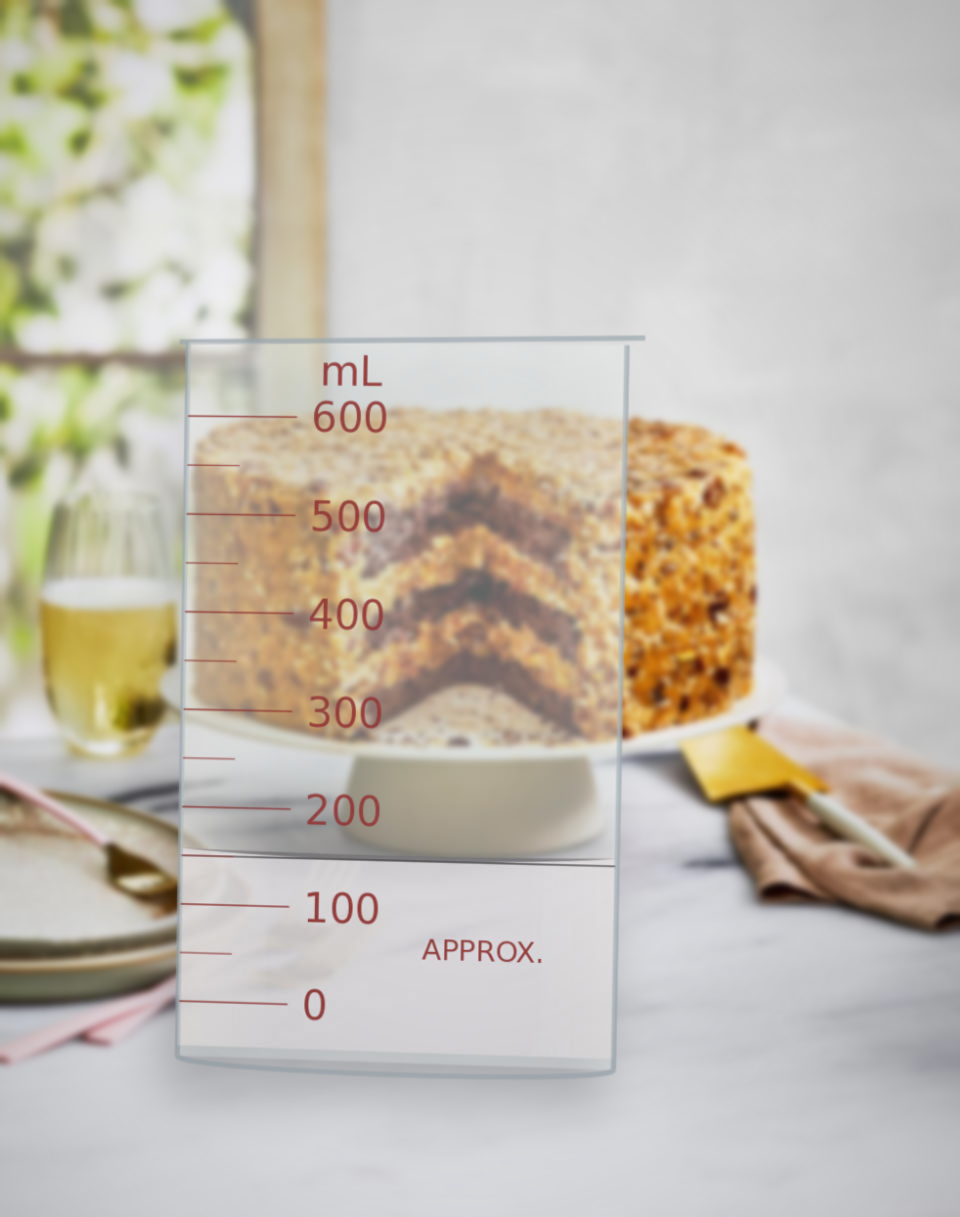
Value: 150 mL
